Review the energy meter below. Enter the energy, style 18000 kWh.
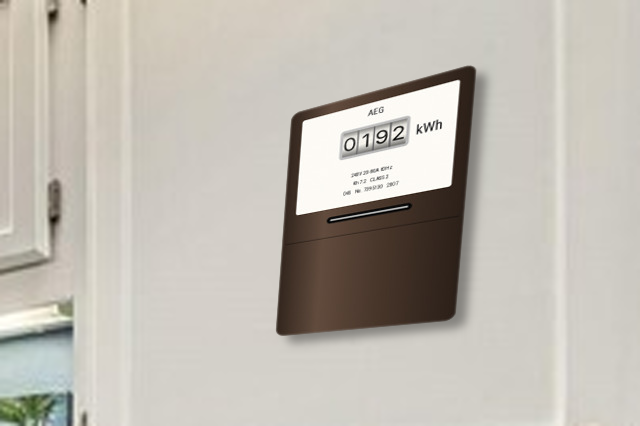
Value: 192 kWh
